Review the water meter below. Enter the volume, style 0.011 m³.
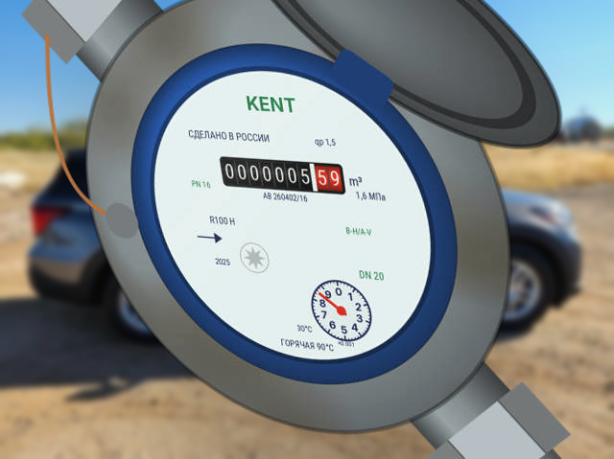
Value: 5.598 m³
